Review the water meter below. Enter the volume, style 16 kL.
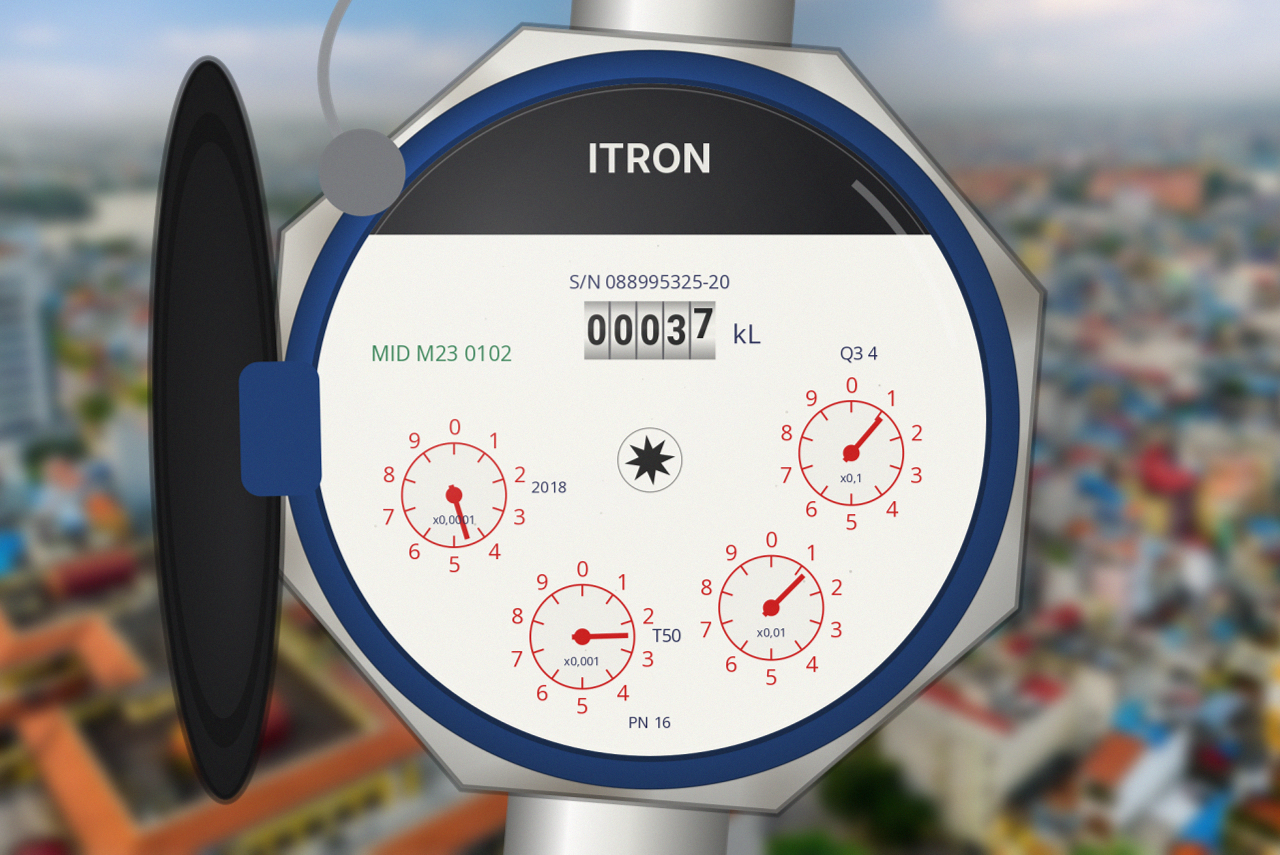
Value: 37.1124 kL
